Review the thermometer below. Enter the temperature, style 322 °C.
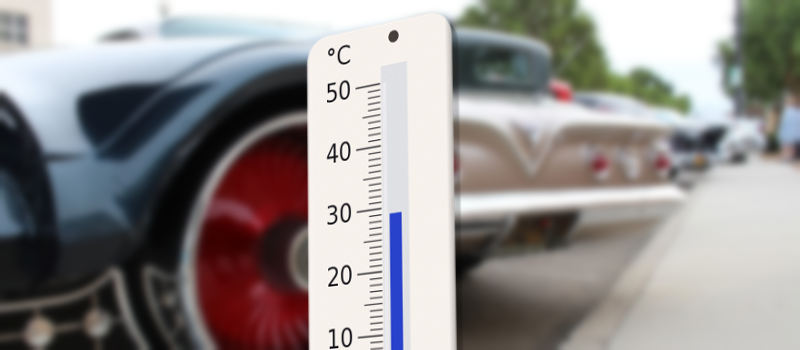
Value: 29 °C
